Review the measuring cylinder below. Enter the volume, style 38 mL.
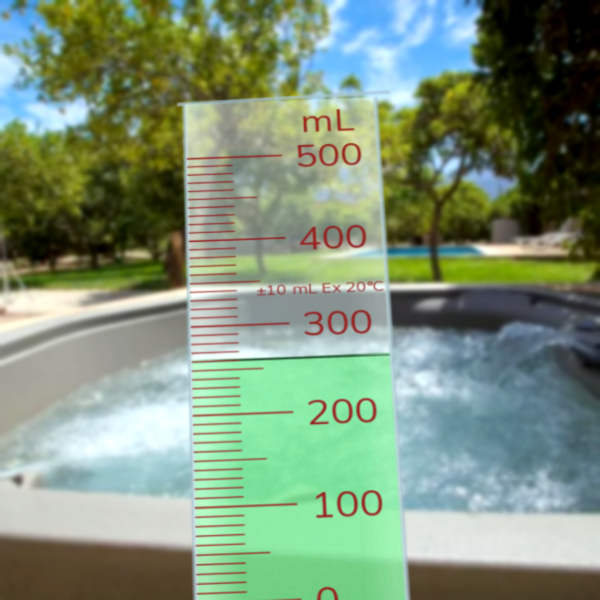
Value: 260 mL
